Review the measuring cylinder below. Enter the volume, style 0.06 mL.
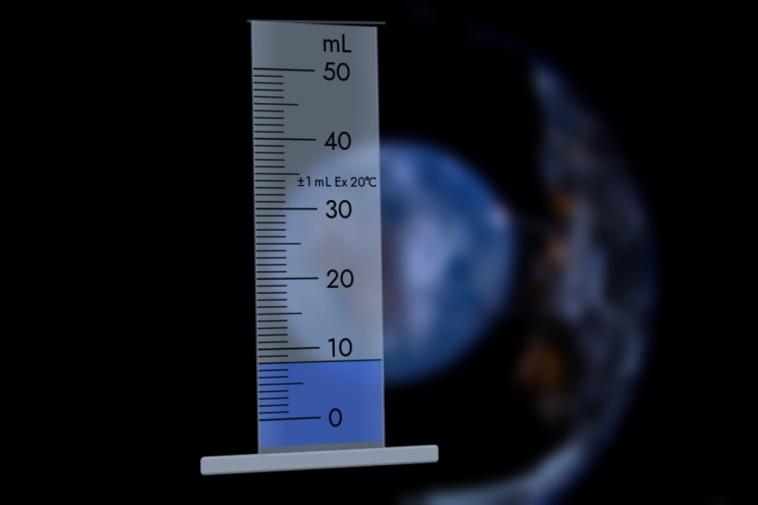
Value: 8 mL
